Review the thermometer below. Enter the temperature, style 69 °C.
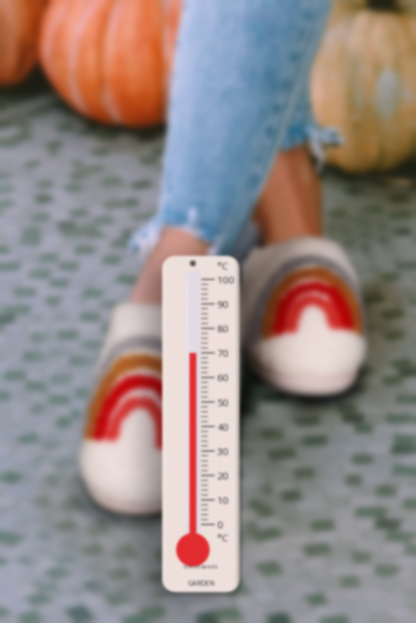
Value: 70 °C
